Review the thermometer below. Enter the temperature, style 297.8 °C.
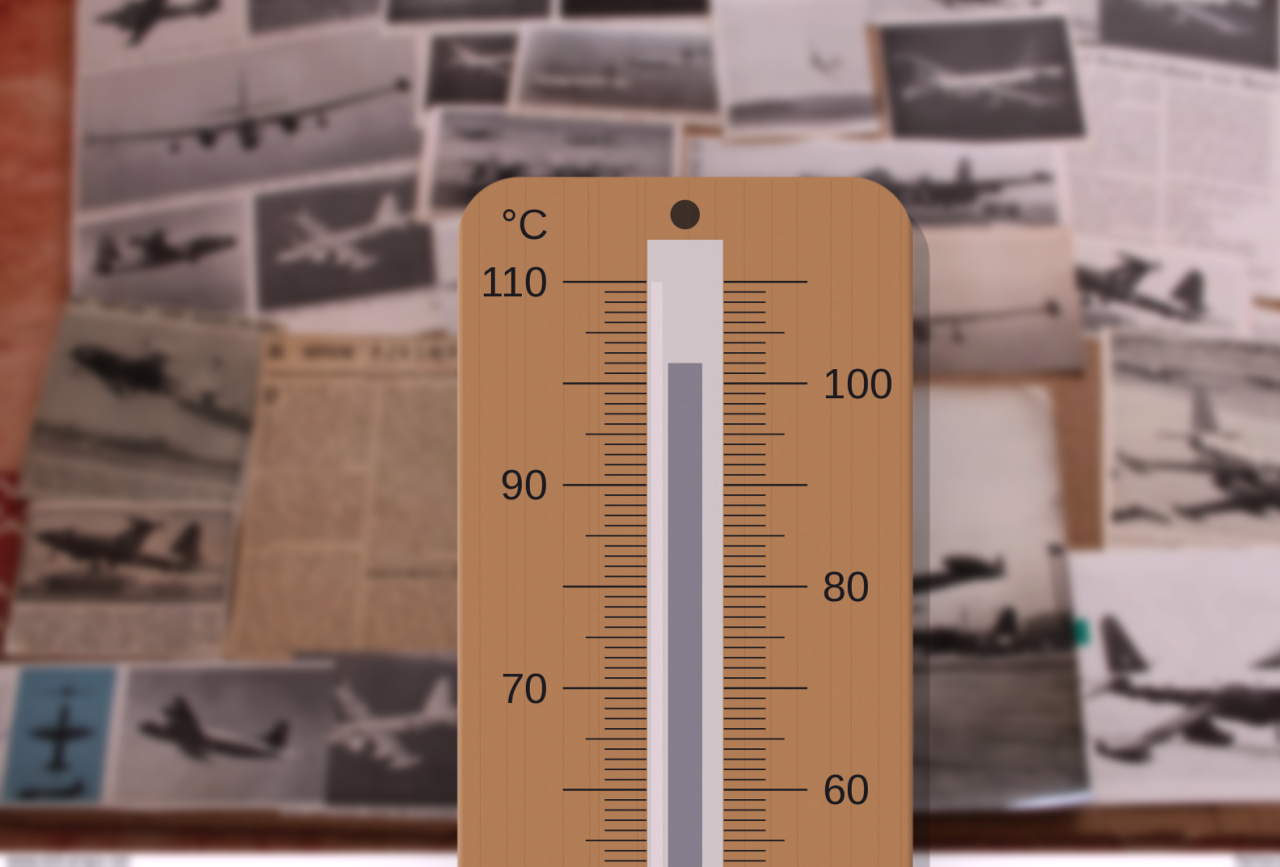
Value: 102 °C
